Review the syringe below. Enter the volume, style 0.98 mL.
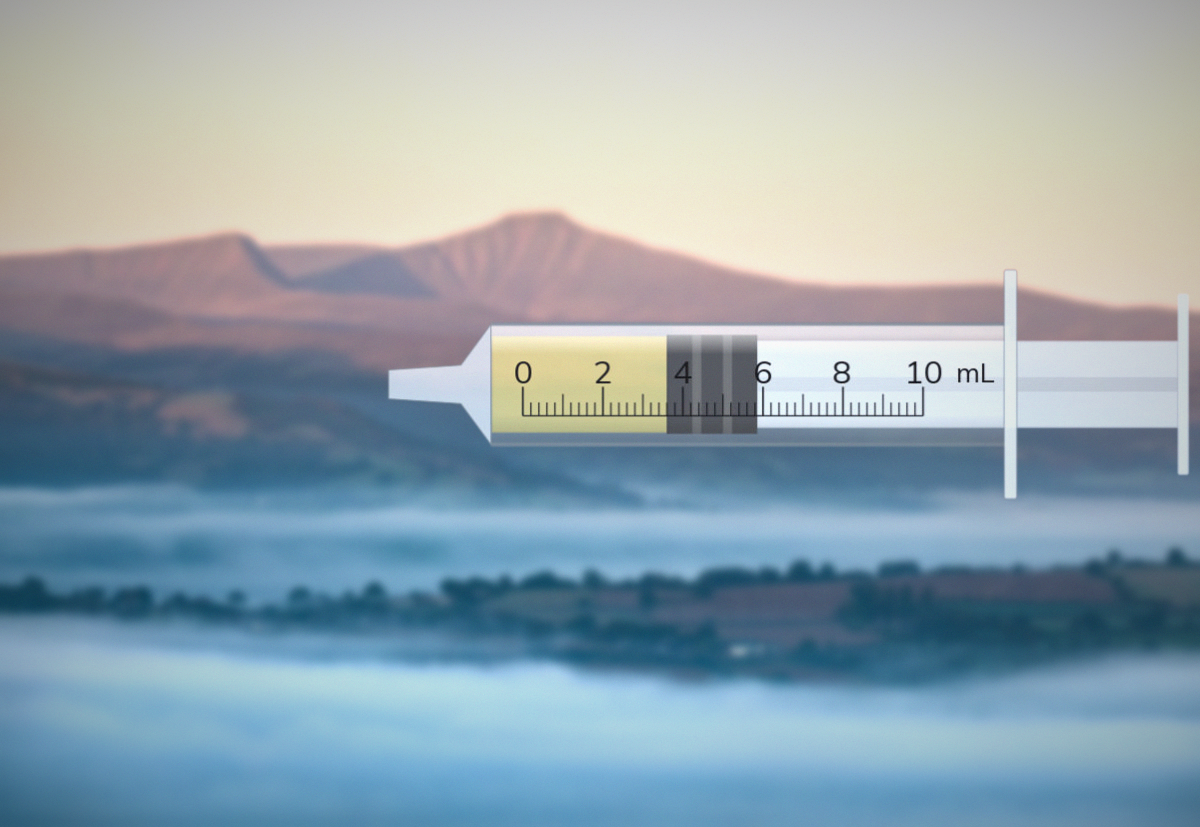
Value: 3.6 mL
